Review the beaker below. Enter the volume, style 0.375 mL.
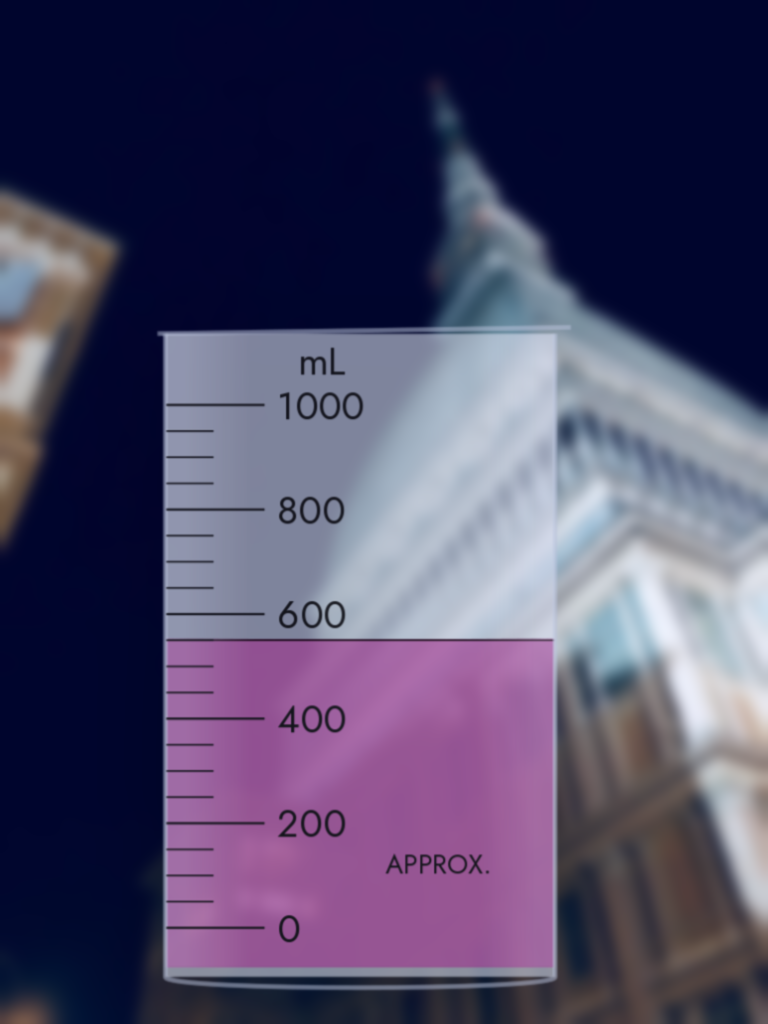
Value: 550 mL
